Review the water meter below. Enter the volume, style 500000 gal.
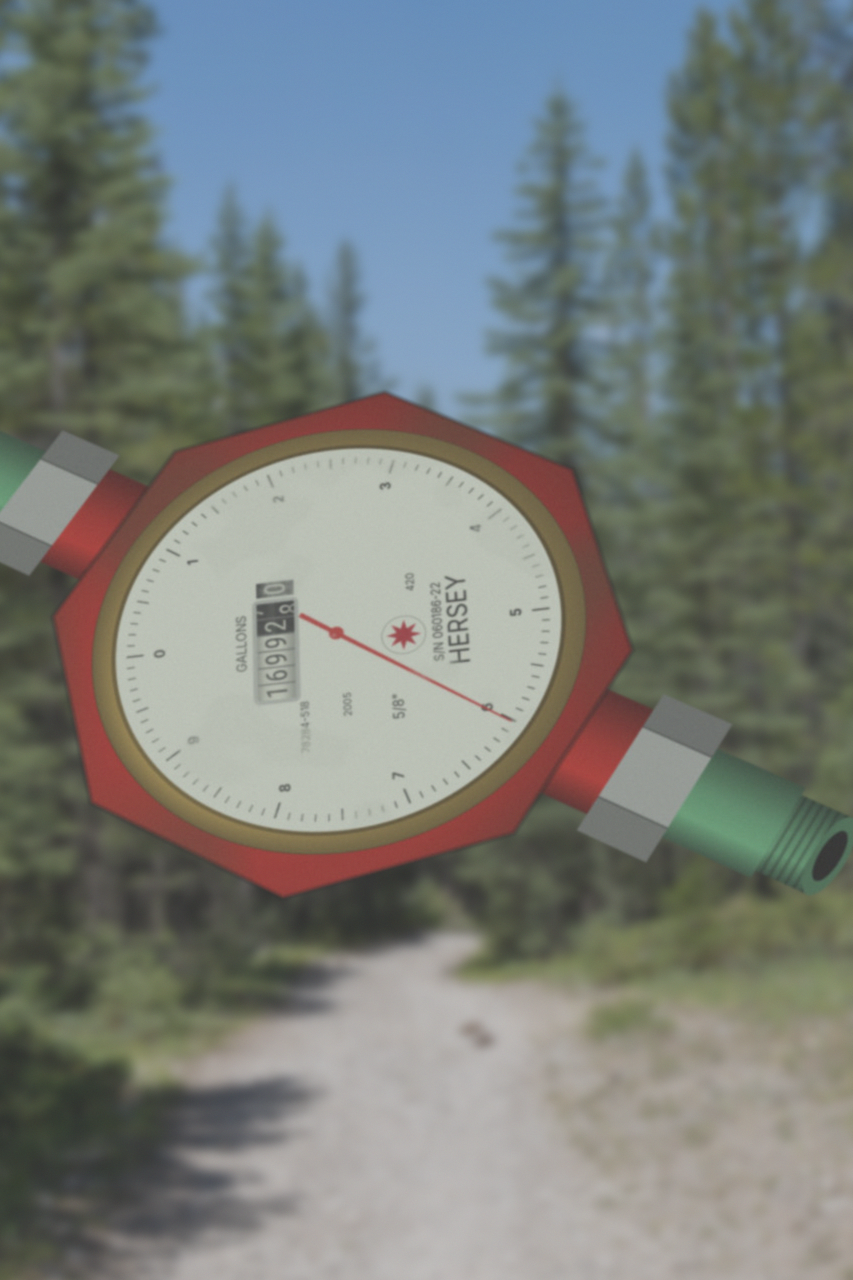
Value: 1699276.0 gal
